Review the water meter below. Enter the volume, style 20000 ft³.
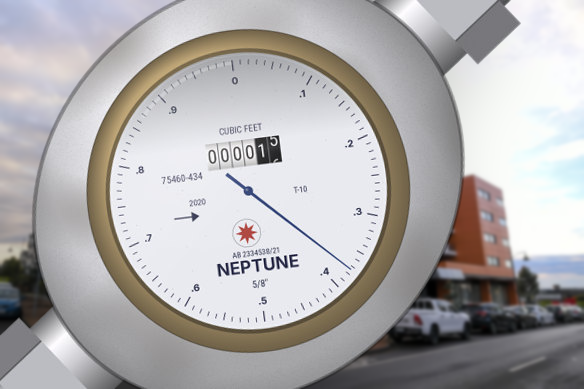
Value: 15.37 ft³
